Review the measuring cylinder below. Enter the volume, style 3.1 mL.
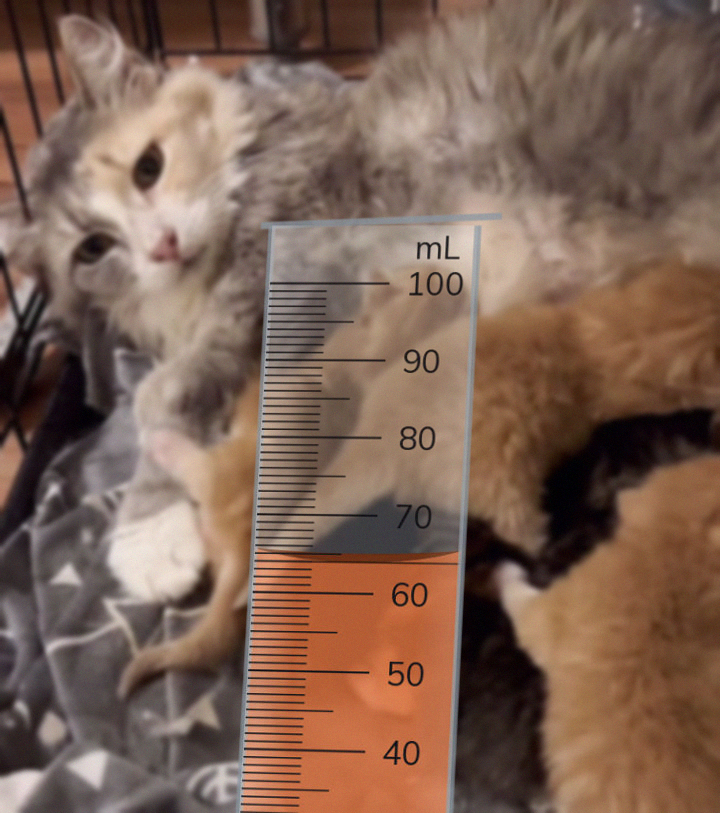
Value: 64 mL
